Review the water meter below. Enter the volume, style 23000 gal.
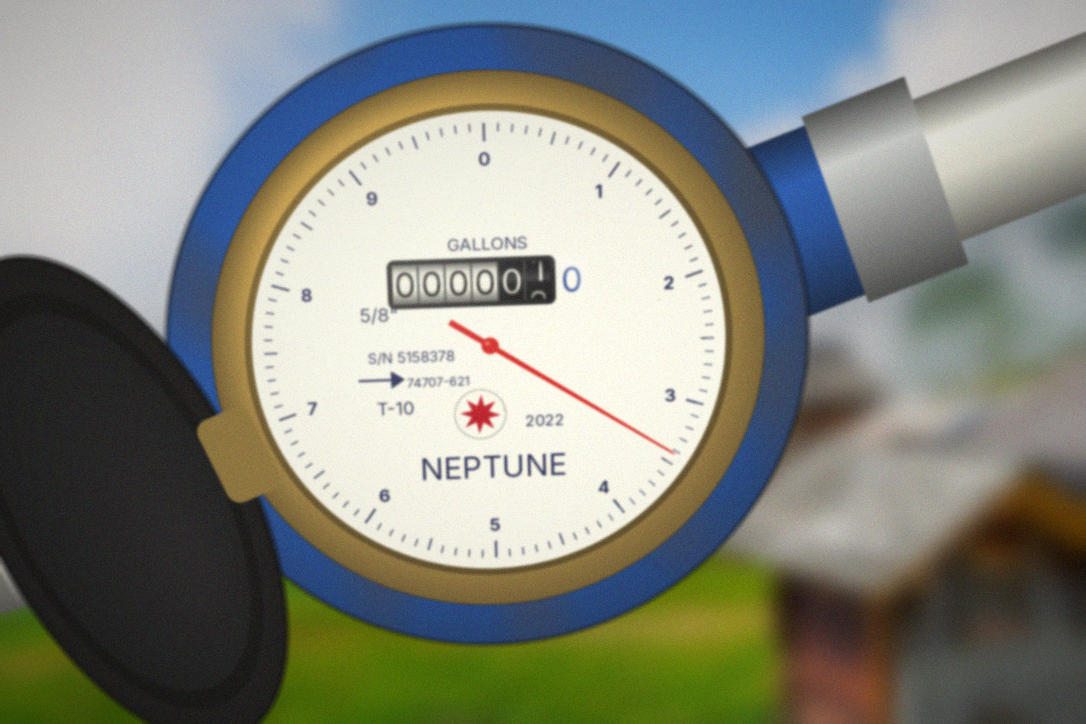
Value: 13.4 gal
